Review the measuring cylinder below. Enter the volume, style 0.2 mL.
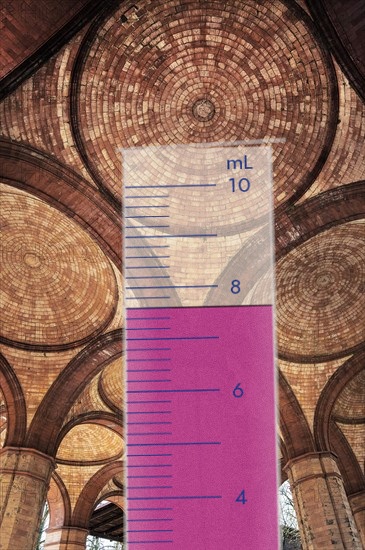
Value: 7.6 mL
